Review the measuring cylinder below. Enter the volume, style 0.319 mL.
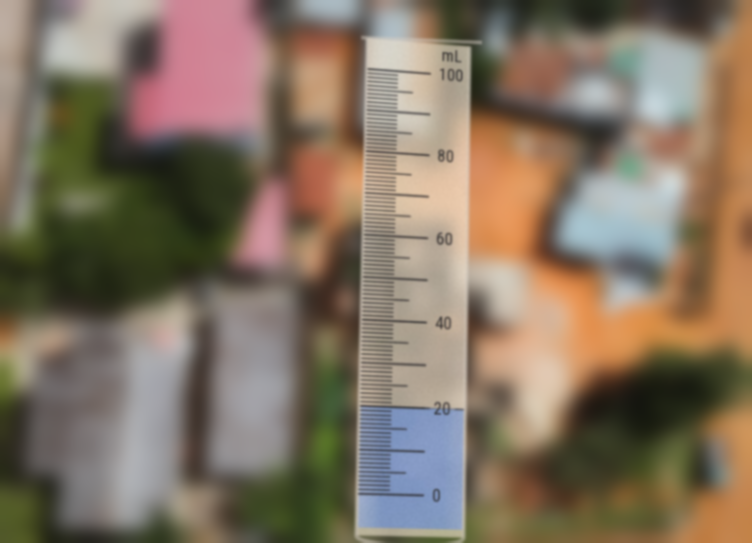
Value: 20 mL
